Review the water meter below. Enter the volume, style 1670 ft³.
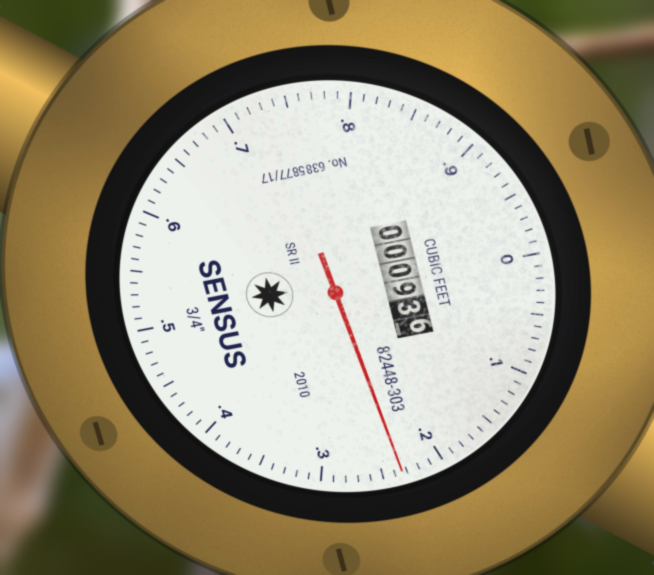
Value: 936.23 ft³
